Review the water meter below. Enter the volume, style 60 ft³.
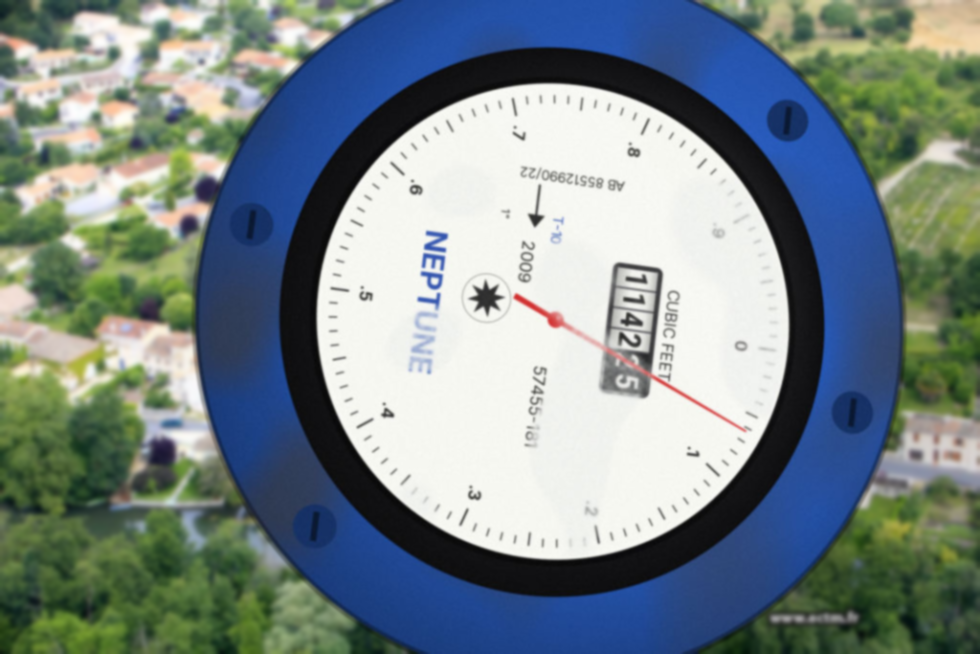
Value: 114225.06 ft³
